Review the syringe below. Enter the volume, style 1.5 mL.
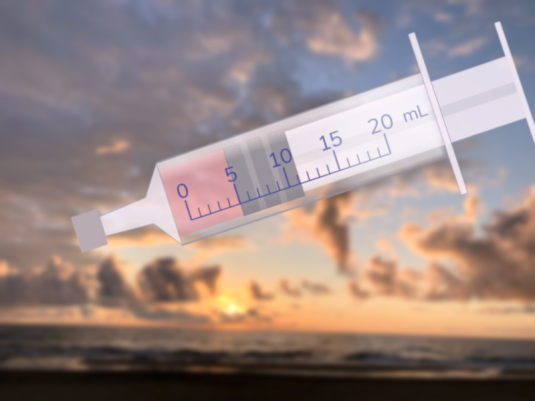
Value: 5 mL
